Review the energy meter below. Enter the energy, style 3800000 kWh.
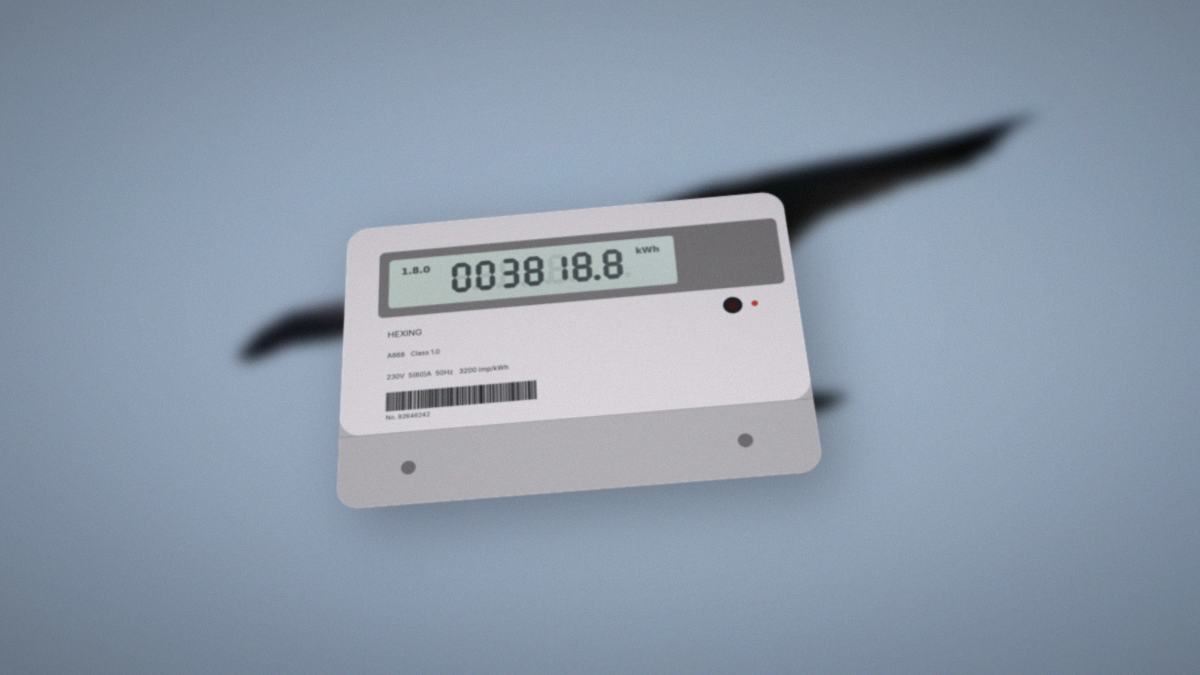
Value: 3818.8 kWh
